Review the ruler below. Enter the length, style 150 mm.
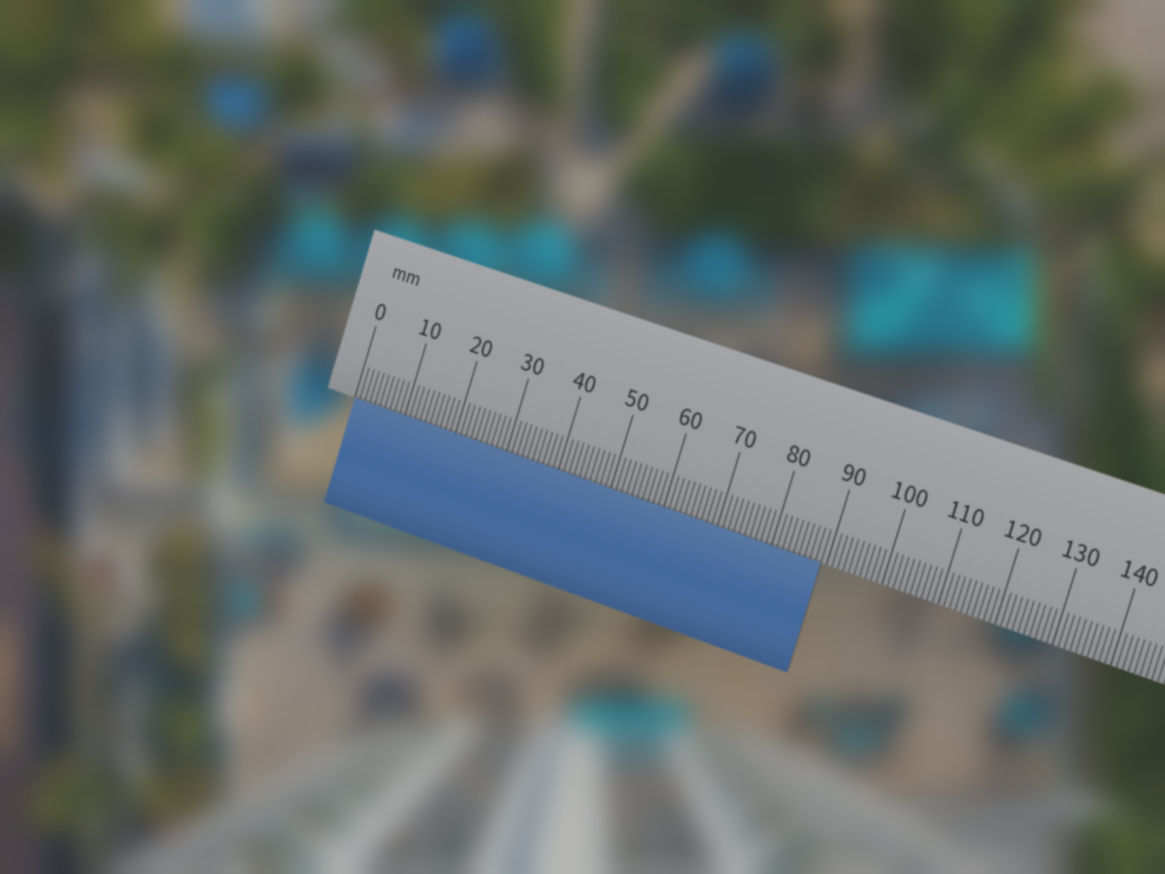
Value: 89 mm
